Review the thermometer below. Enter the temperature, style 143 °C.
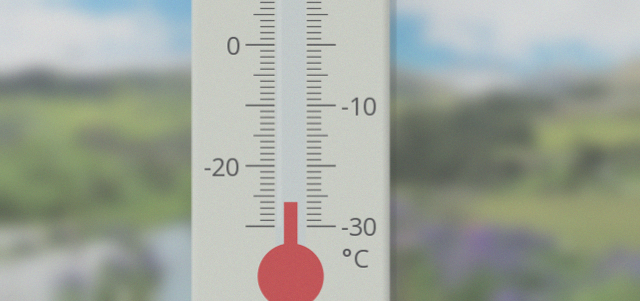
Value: -26 °C
